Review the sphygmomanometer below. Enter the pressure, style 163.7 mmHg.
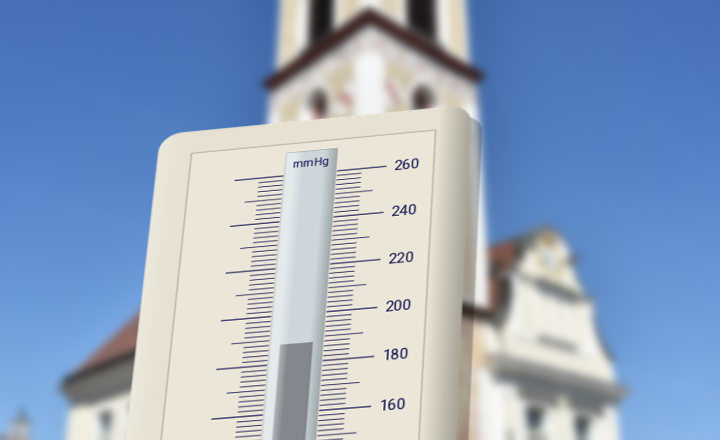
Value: 188 mmHg
